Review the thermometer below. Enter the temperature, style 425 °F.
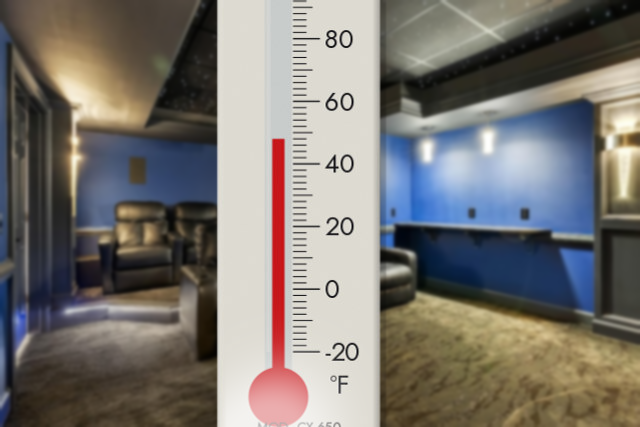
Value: 48 °F
